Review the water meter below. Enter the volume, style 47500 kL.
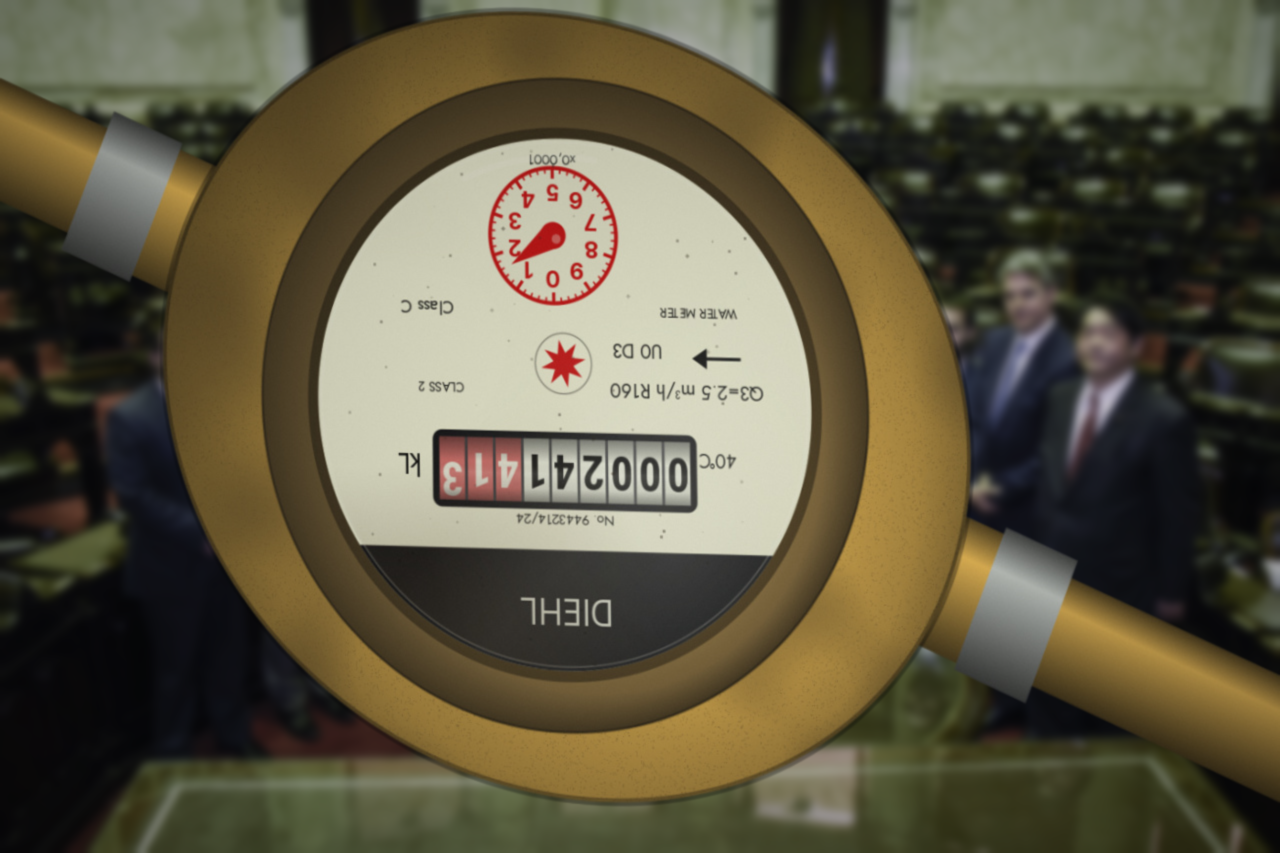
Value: 241.4131 kL
